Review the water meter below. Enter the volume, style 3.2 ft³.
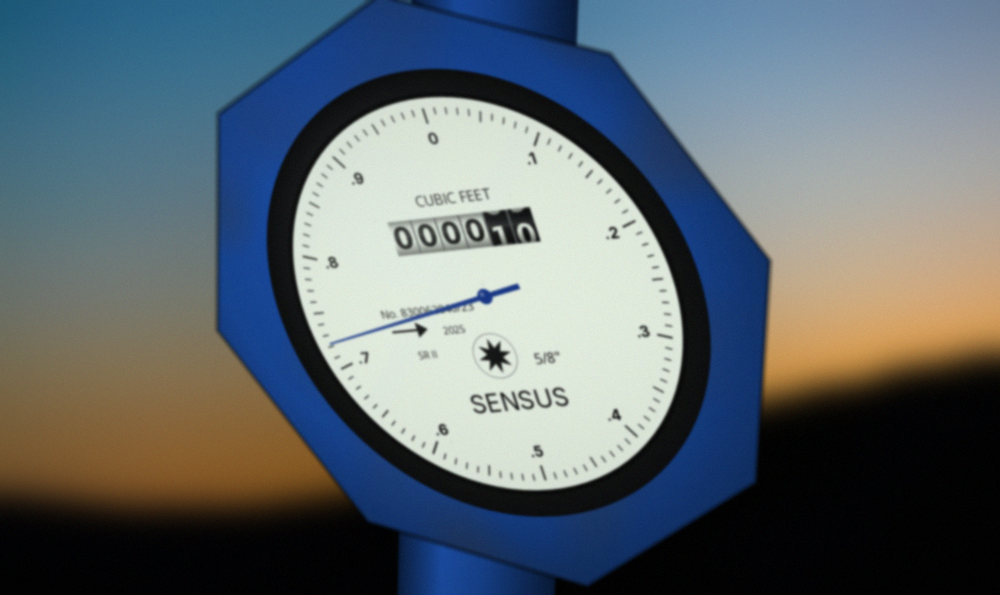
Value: 9.72 ft³
